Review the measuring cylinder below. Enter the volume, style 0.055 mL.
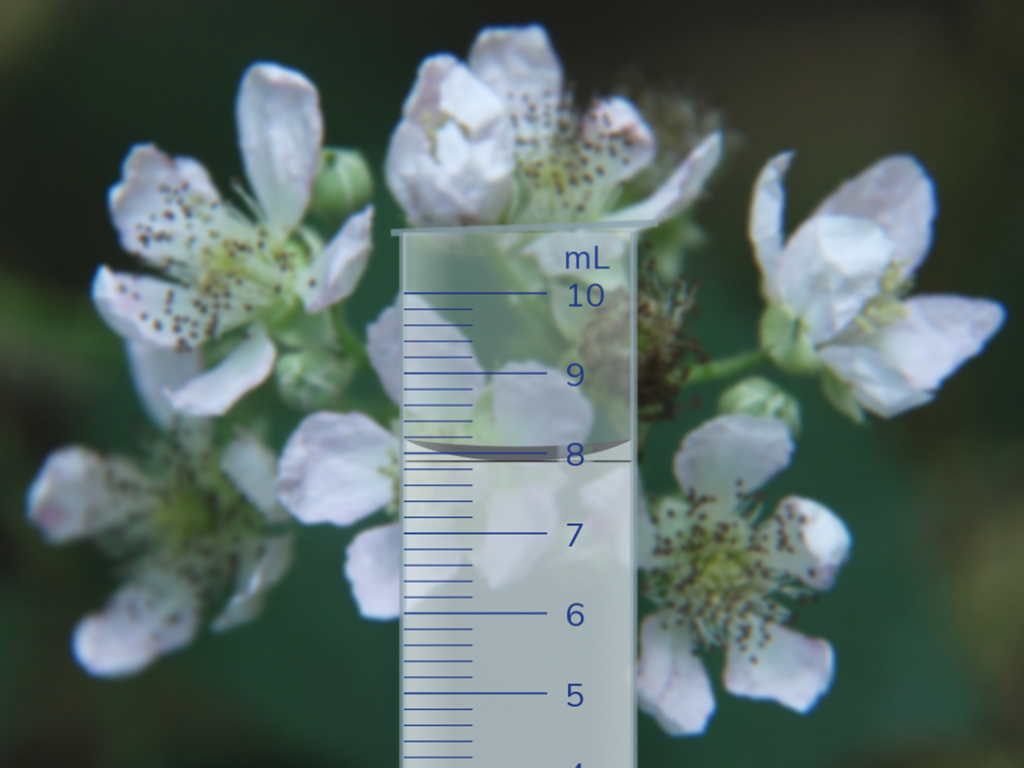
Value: 7.9 mL
